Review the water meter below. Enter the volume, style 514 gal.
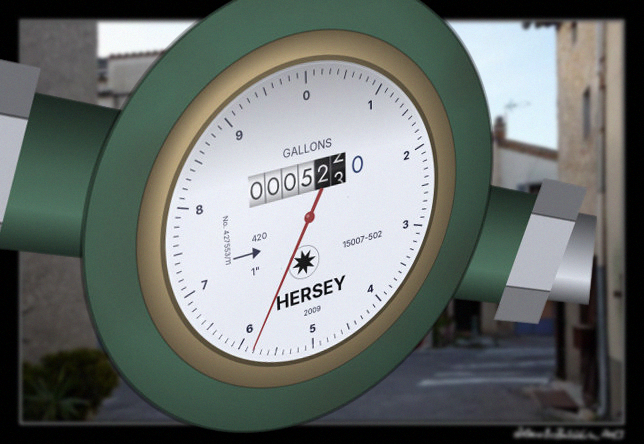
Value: 5225.8 gal
